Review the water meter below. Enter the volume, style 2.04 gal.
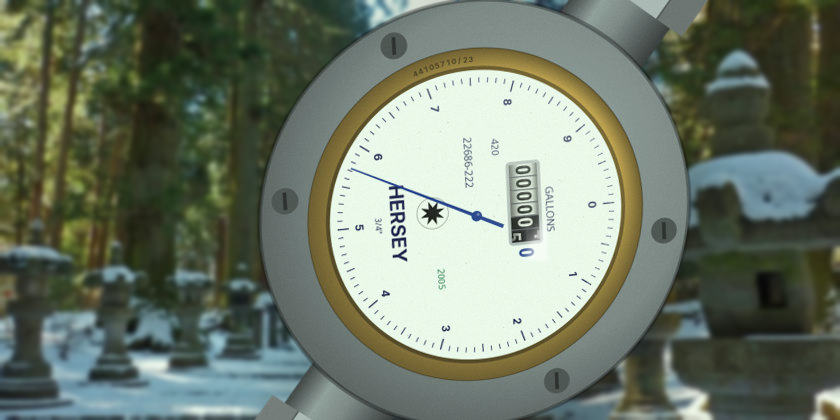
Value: 45.7 gal
